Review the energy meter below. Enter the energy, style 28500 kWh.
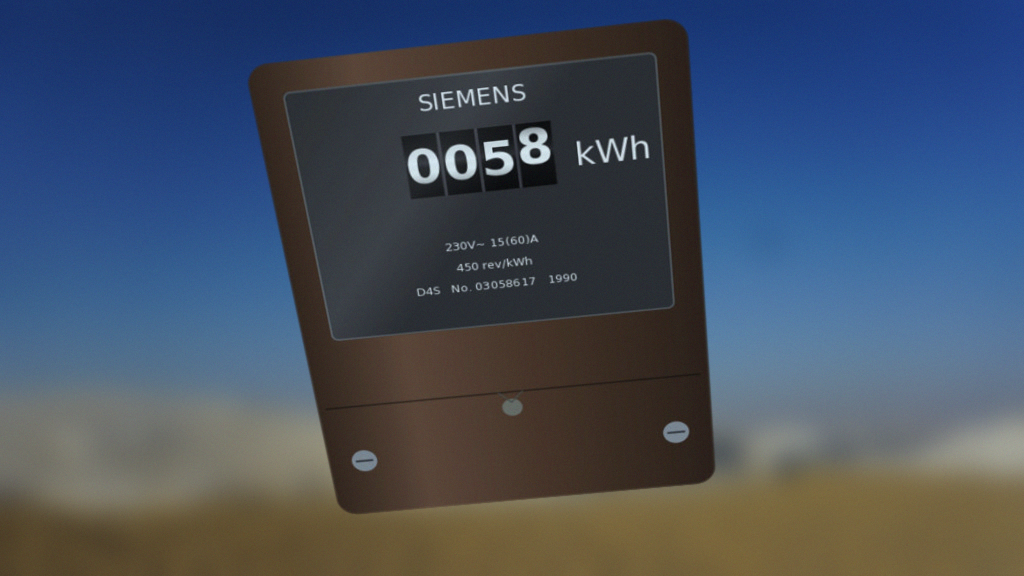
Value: 58 kWh
